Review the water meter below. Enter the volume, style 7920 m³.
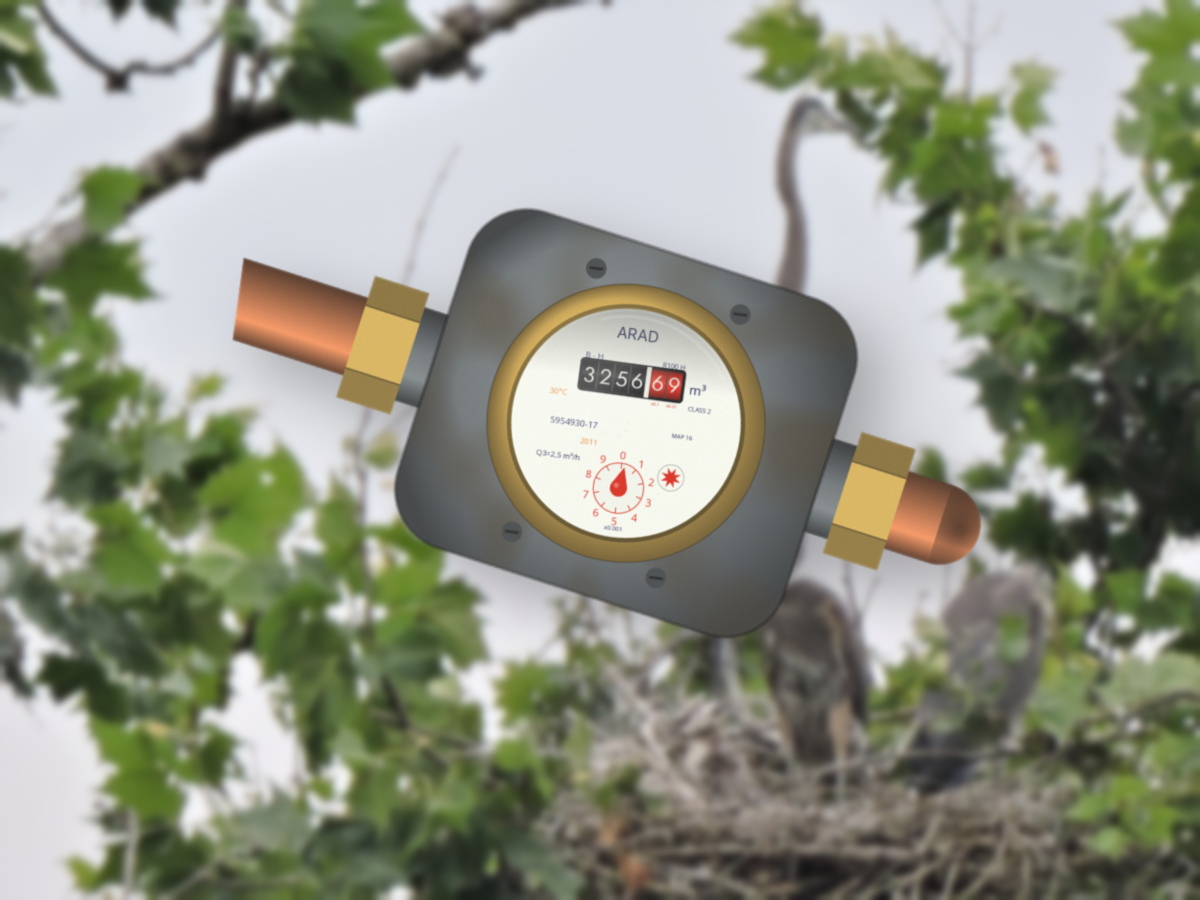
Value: 3256.690 m³
